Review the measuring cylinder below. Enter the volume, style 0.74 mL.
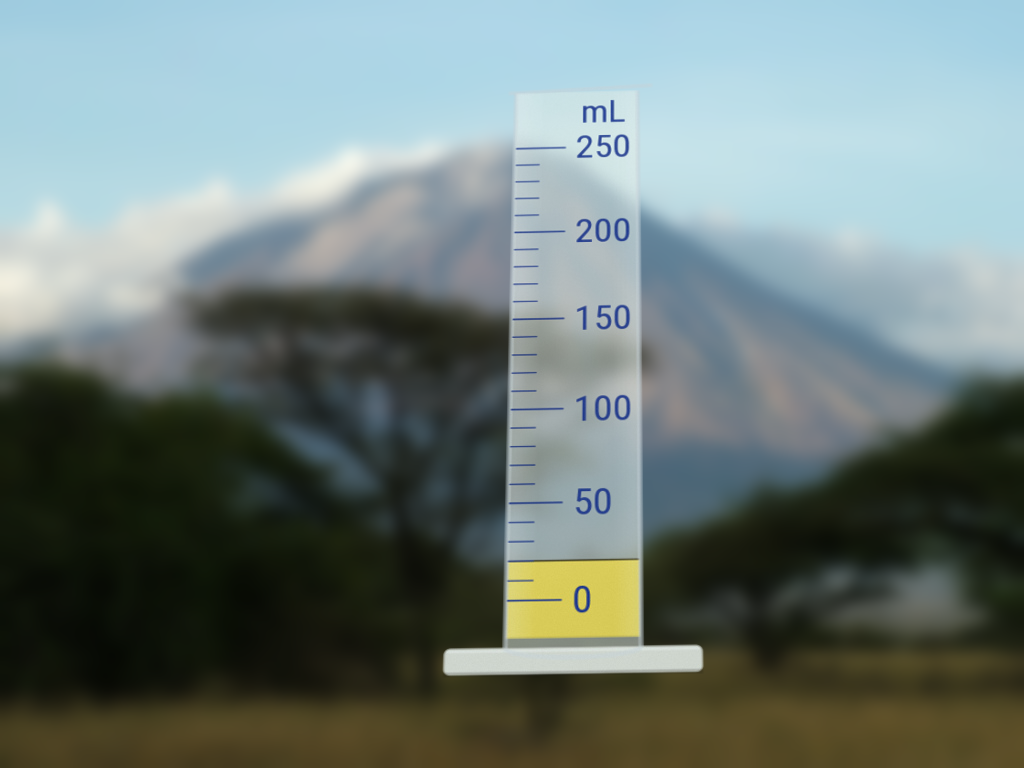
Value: 20 mL
